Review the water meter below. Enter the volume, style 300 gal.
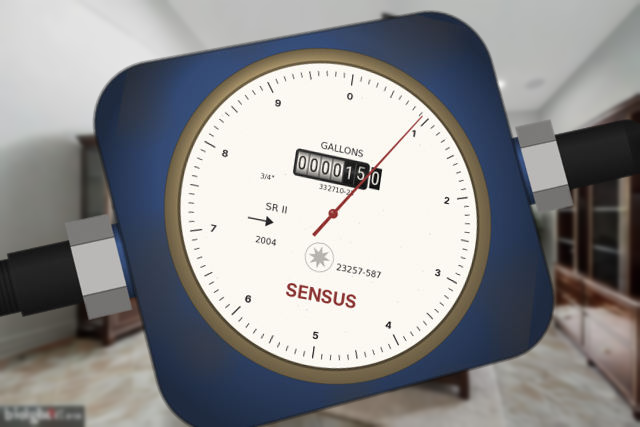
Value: 150.9 gal
